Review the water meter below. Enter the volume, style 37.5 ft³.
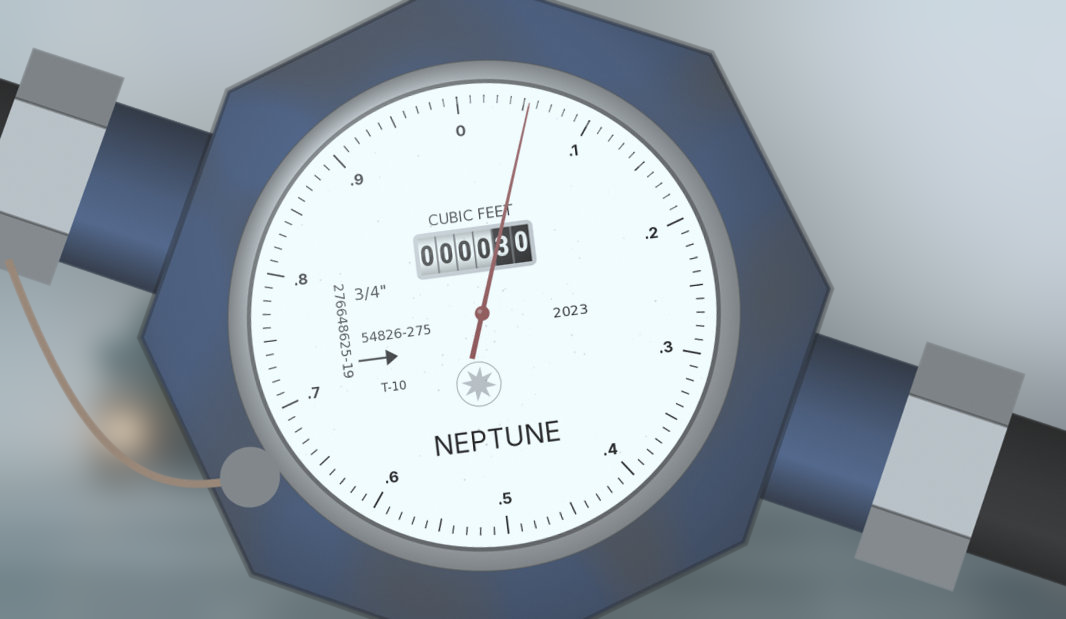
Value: 30.05 ft³
